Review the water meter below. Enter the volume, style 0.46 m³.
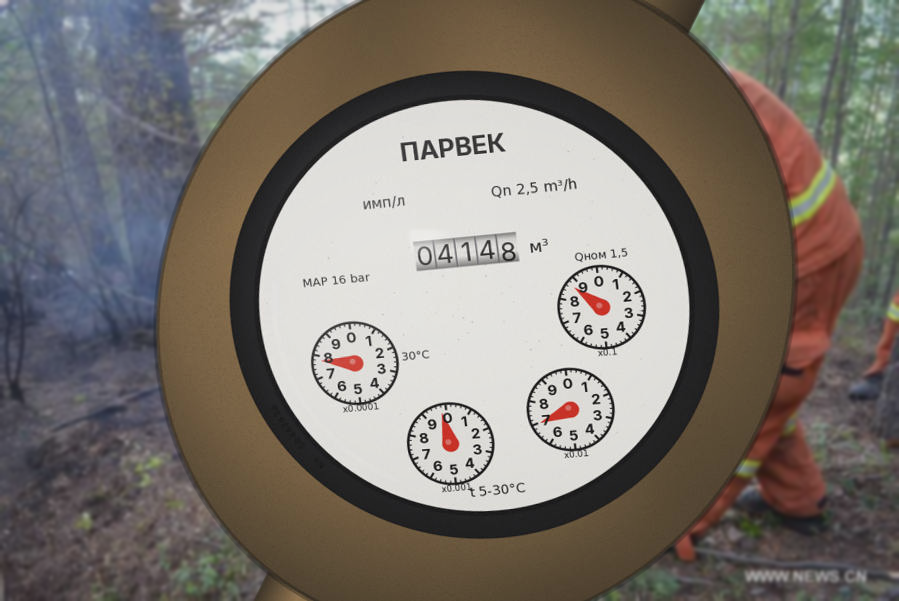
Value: 4147.8697 m³
